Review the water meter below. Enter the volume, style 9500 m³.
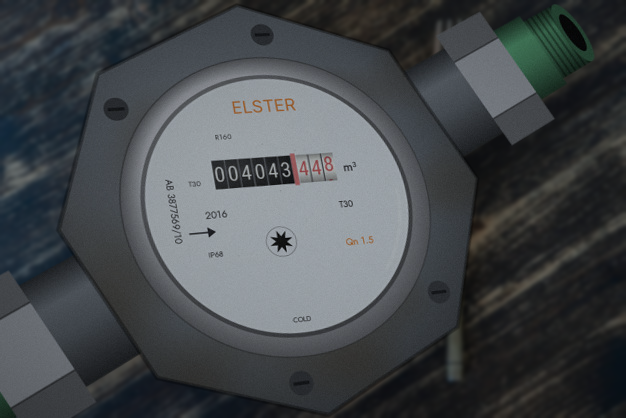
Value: 4043.448 m³
